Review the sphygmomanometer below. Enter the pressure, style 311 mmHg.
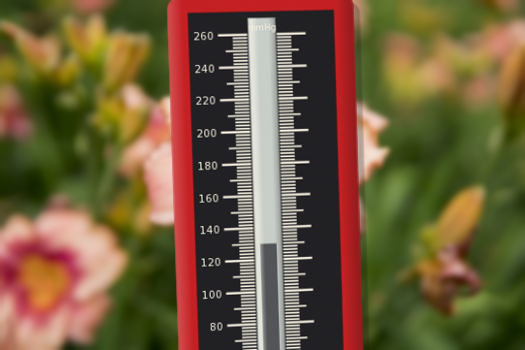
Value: 130 mmHg
